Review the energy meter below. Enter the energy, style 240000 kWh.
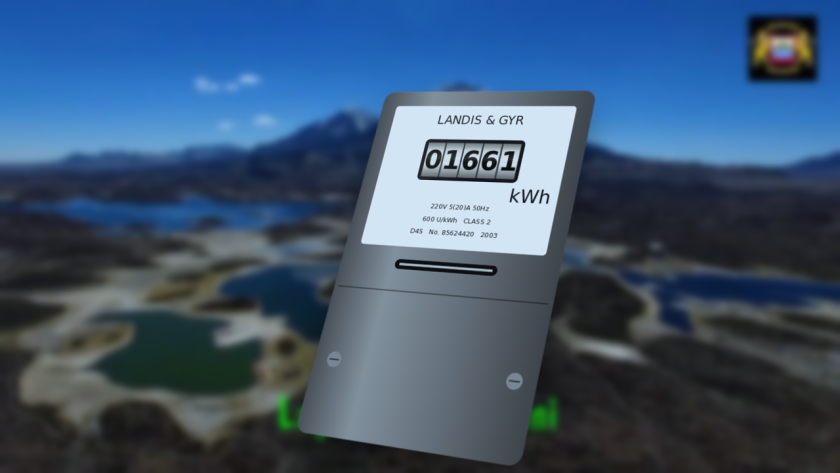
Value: 1661 kWh
